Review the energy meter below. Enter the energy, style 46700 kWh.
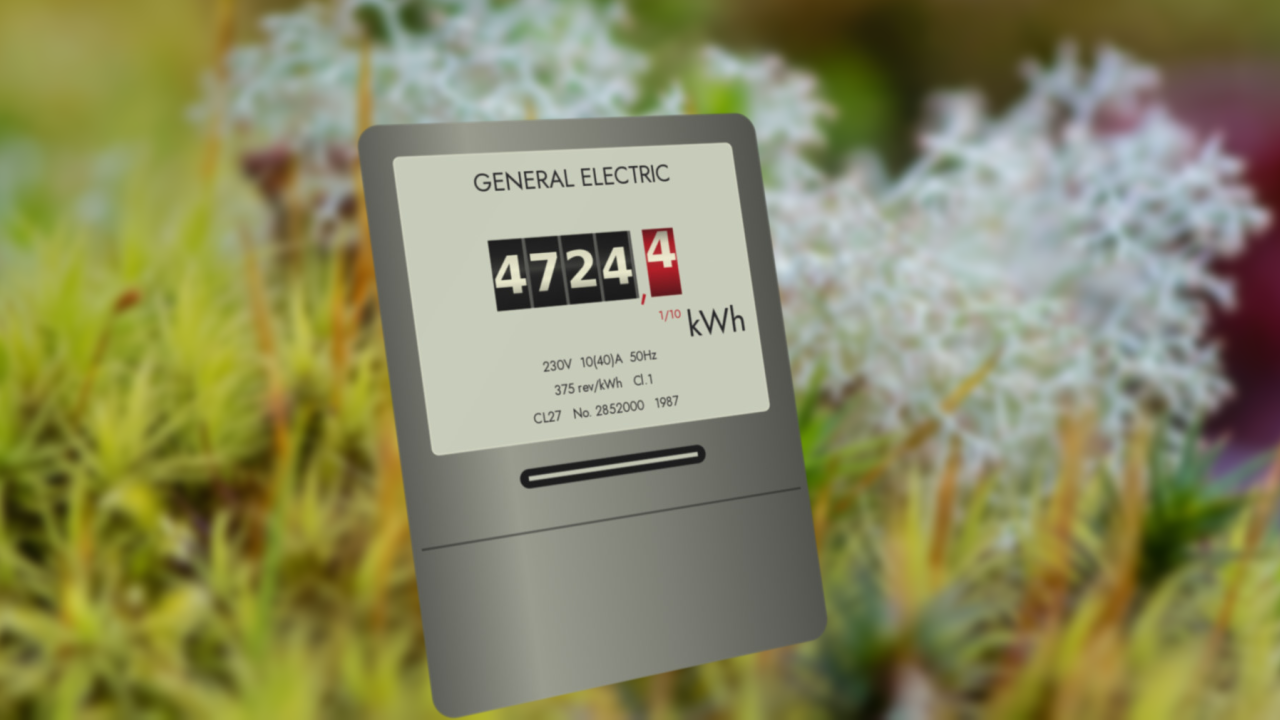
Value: 4724.4 kWh
